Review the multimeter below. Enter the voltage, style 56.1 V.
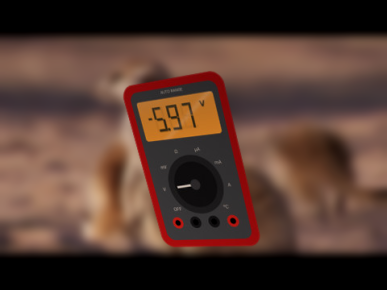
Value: -5.97 V
